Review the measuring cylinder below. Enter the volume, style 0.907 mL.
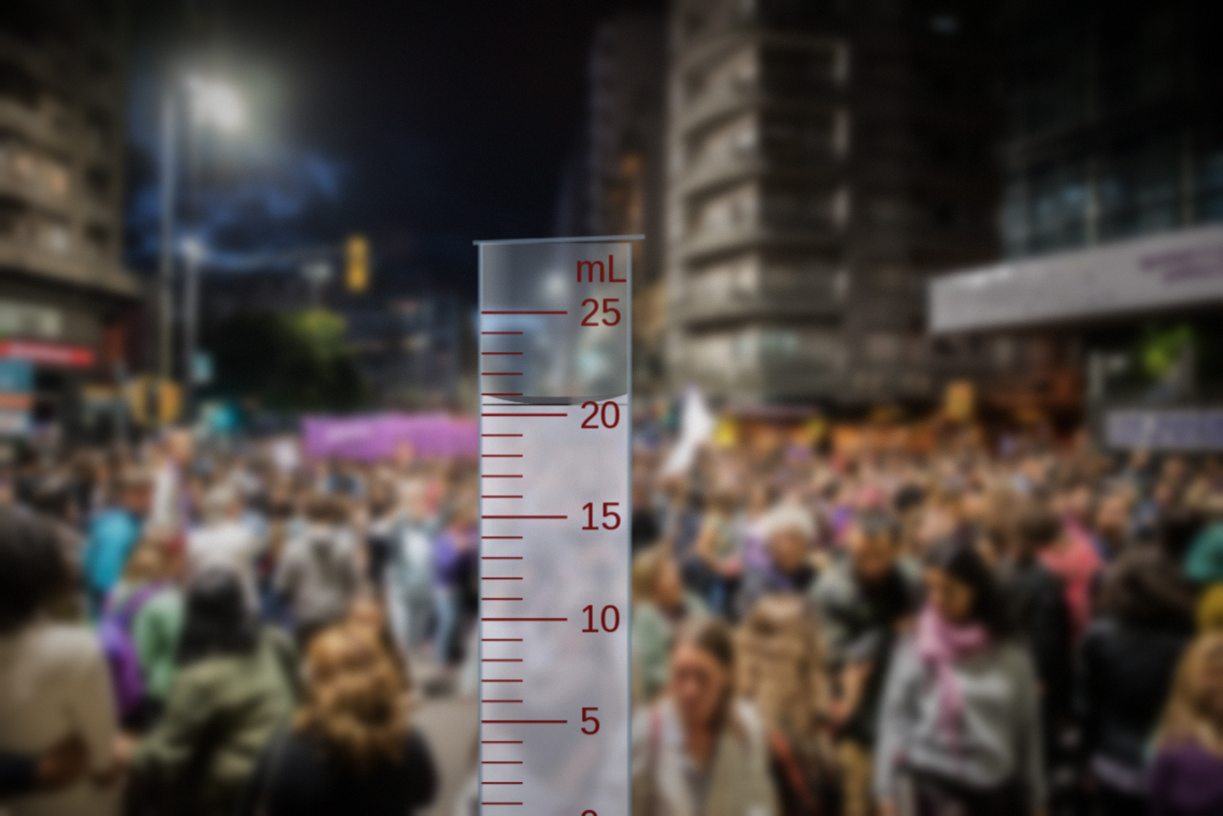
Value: 20.5 mL
